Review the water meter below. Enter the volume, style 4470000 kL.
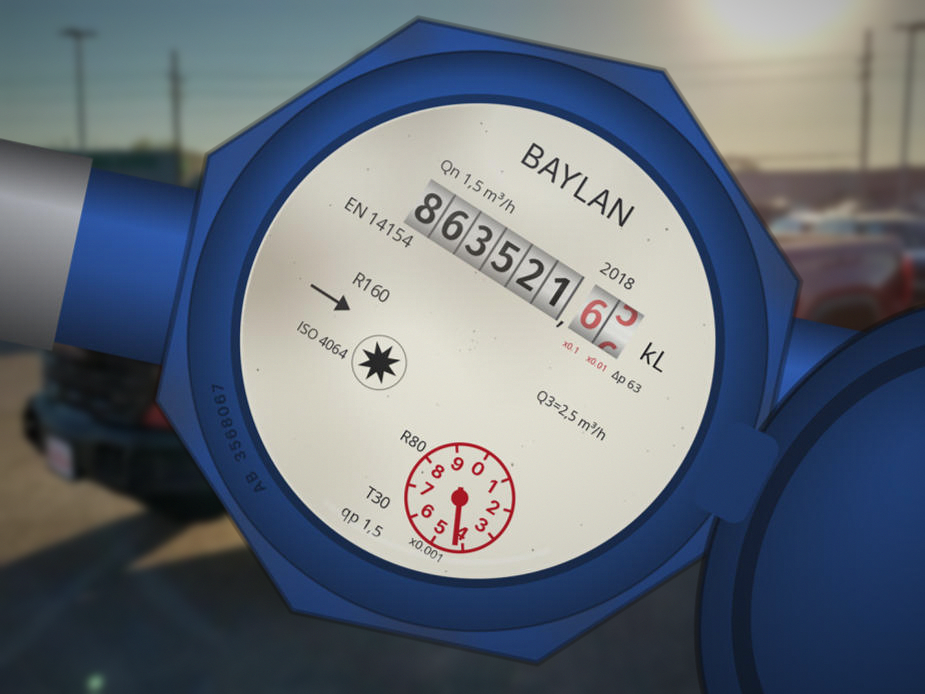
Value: 863521.654 kL
